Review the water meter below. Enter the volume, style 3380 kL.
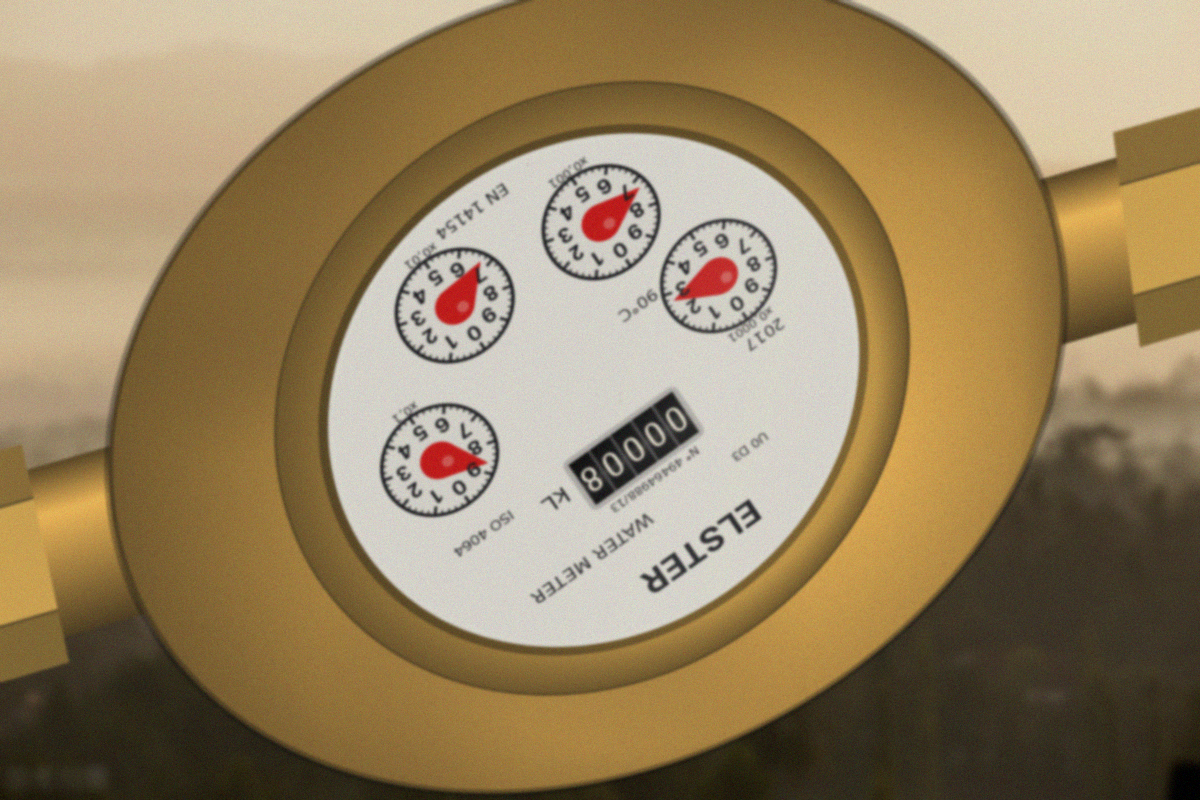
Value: 8.8672 kL
